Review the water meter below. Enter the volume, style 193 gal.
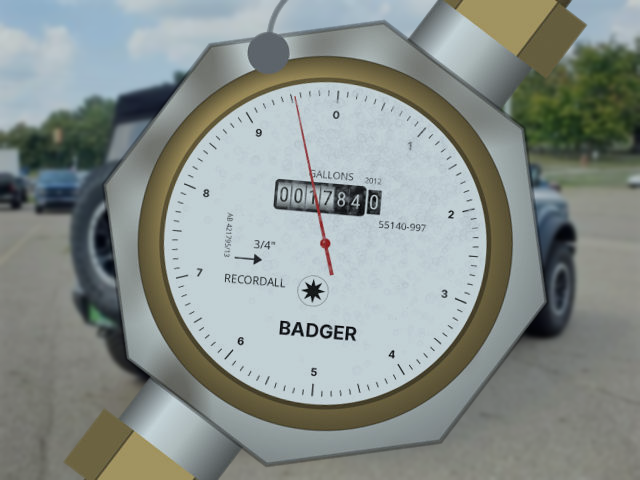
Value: 17839.5 gal
